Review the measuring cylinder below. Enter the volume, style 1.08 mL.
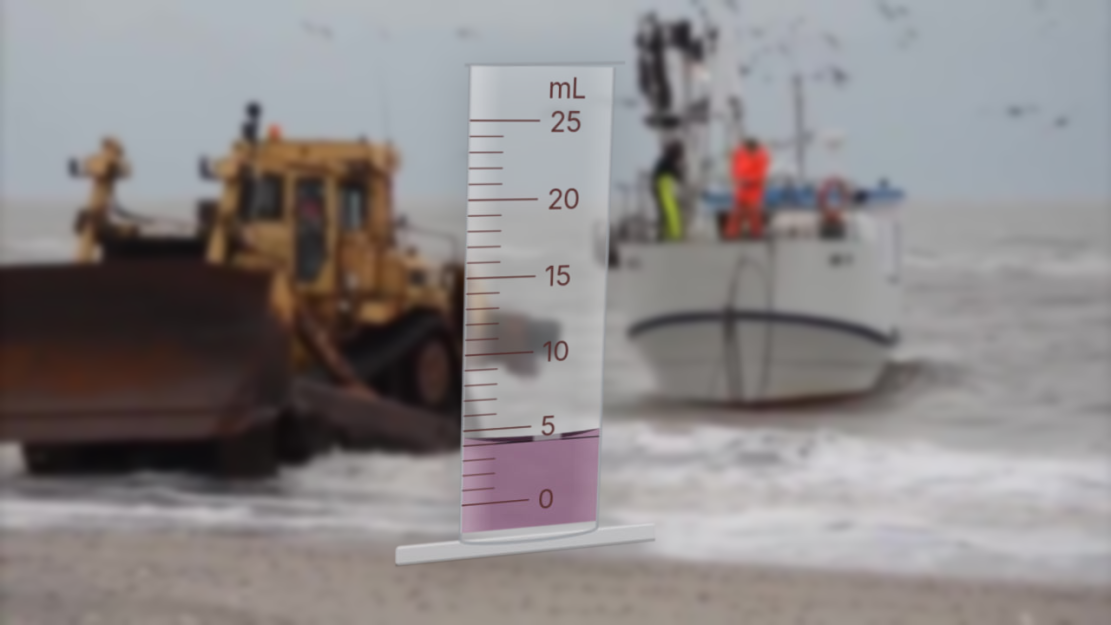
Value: 4 mL
